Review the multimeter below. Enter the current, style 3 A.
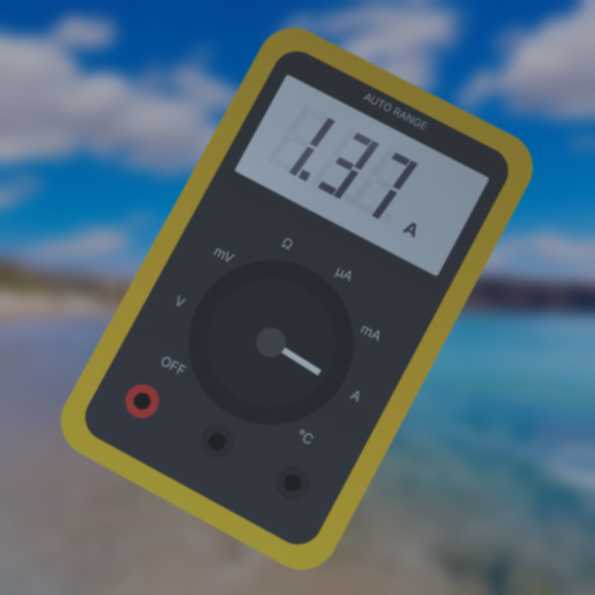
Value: 1.37 A
